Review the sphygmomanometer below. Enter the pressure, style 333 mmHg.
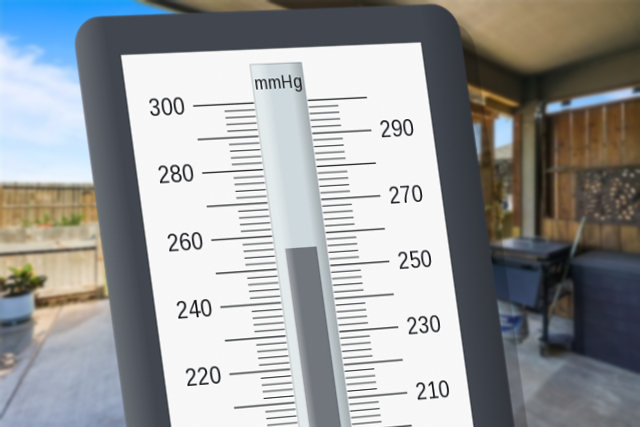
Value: 256 mmHg
